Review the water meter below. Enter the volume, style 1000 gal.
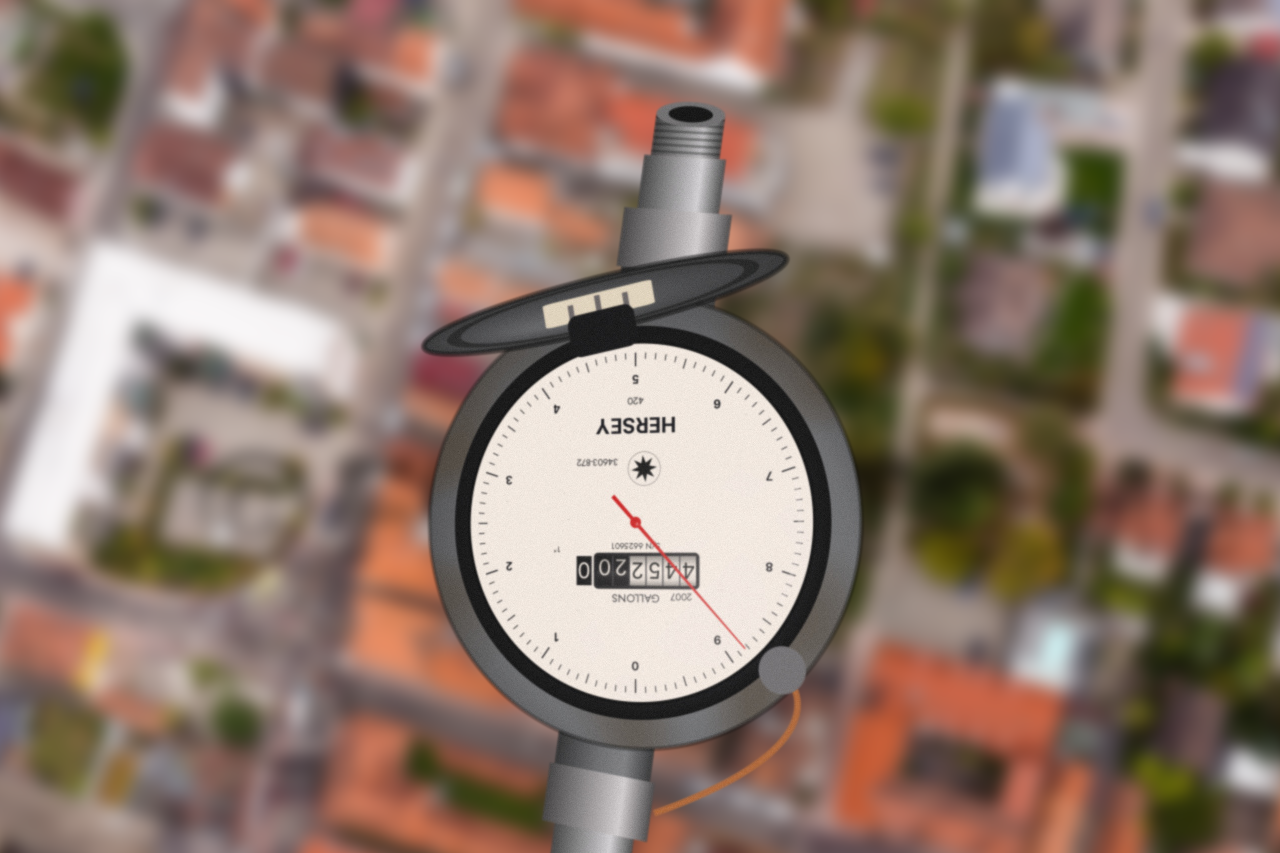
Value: 4452198.8 gal
